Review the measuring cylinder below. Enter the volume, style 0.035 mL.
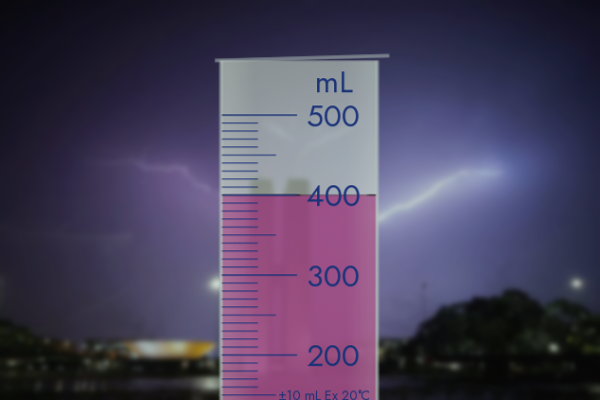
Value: 400 mL
